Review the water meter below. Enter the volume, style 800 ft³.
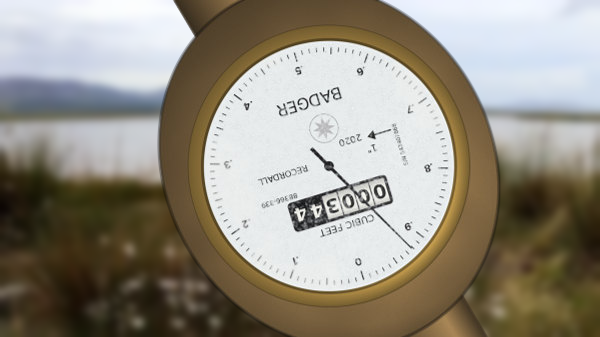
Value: 343.92 ft³
